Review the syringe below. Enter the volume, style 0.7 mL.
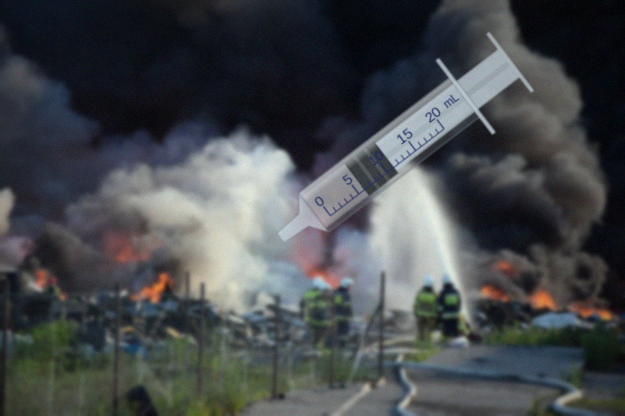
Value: 6 mL
